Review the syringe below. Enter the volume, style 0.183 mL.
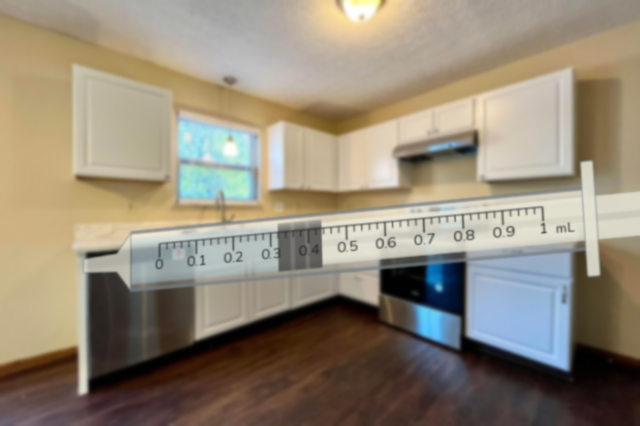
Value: 0.32 mL
